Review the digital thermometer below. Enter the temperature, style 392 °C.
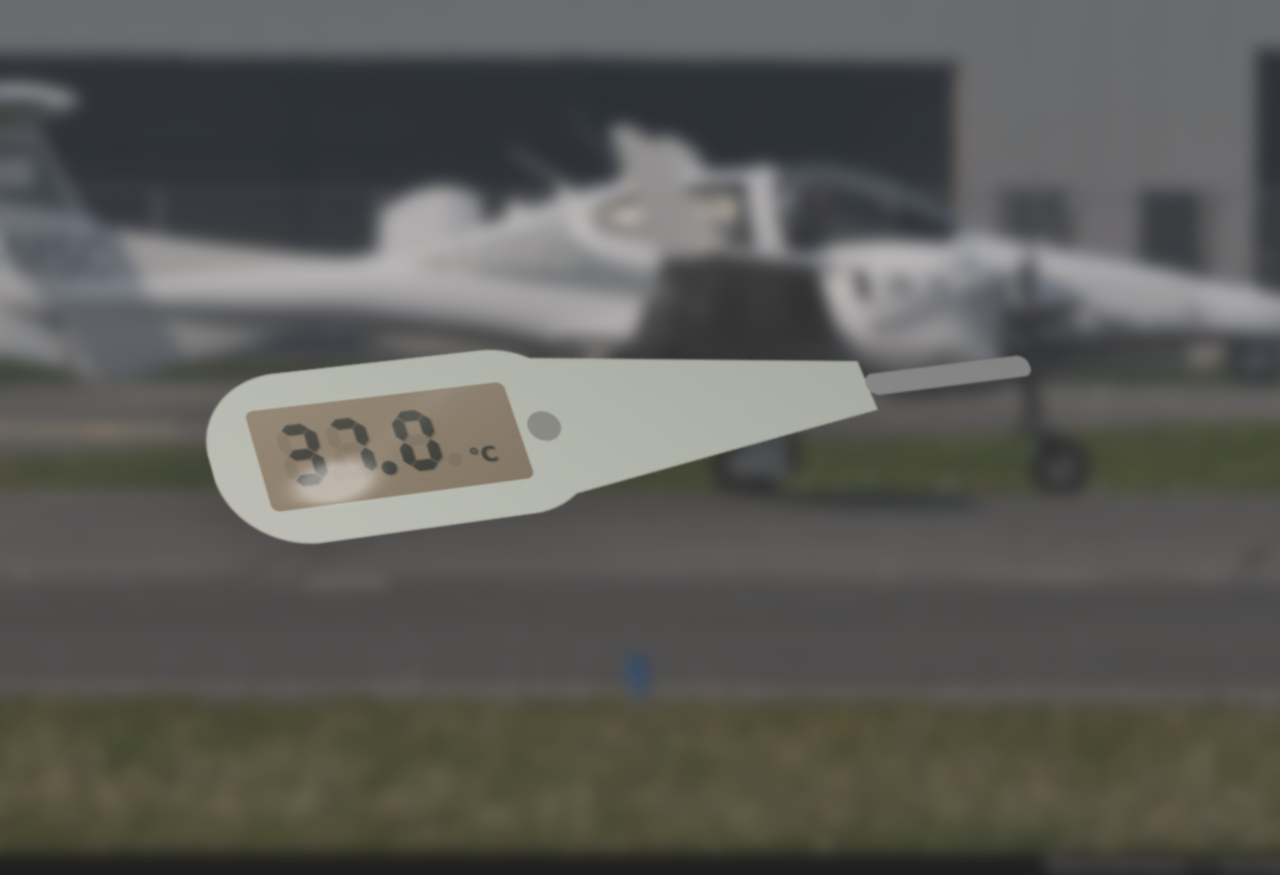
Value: 37.0 °C
